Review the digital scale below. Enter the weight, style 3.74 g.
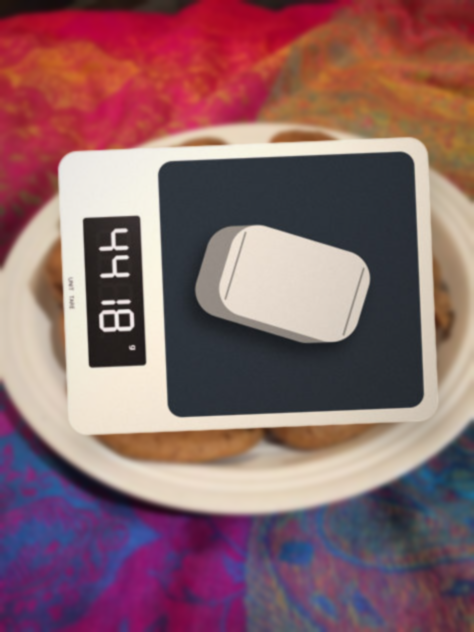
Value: 4418 g
